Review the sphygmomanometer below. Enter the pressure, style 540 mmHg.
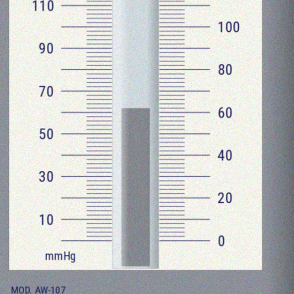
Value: 62 mmHg
